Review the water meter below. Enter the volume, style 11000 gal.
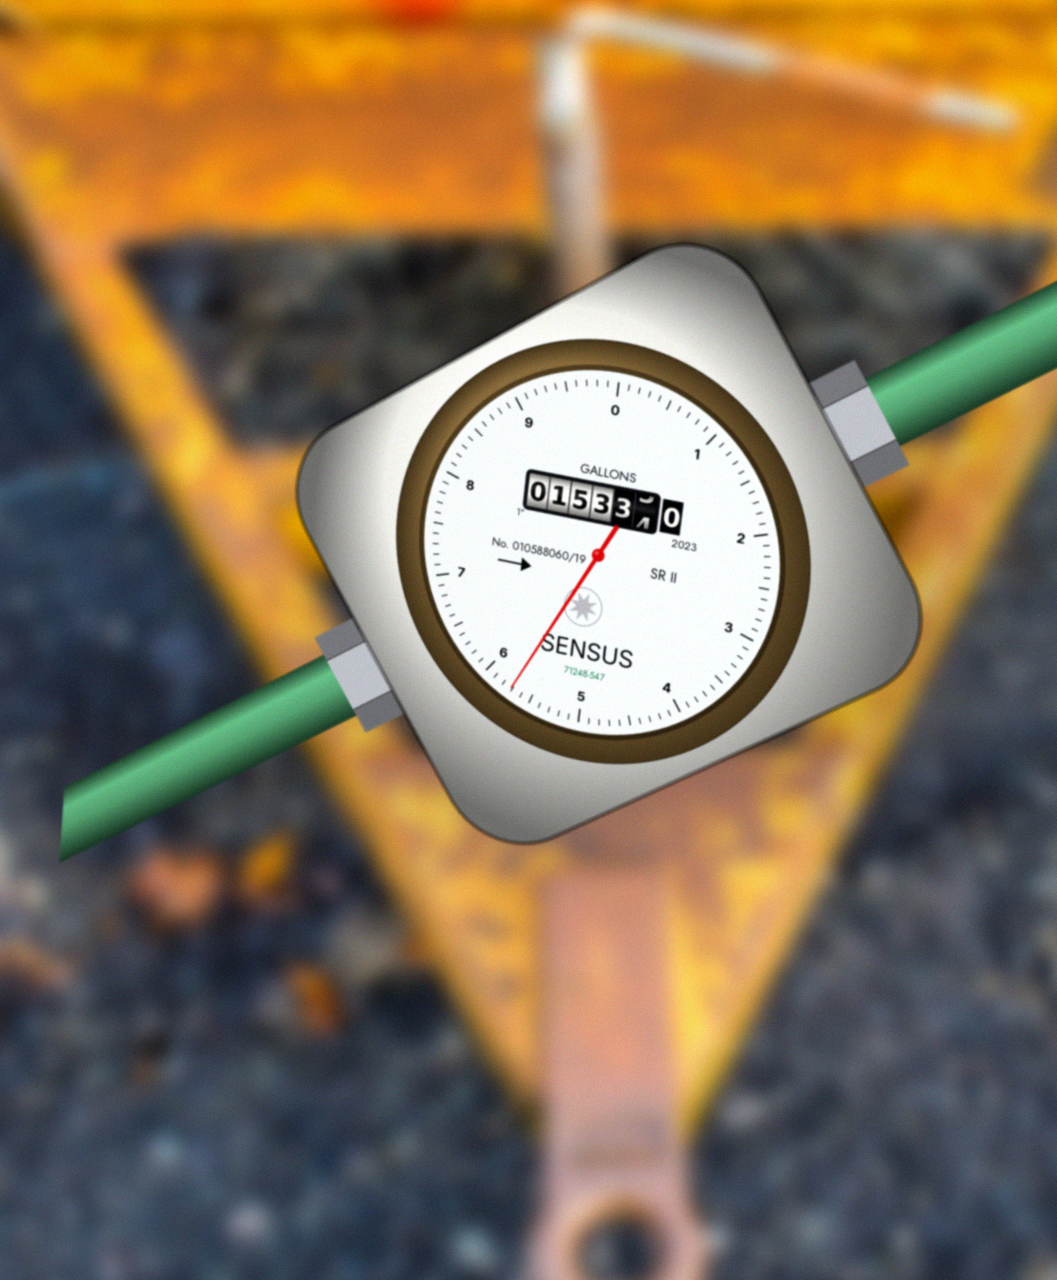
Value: 153335.7 gal
